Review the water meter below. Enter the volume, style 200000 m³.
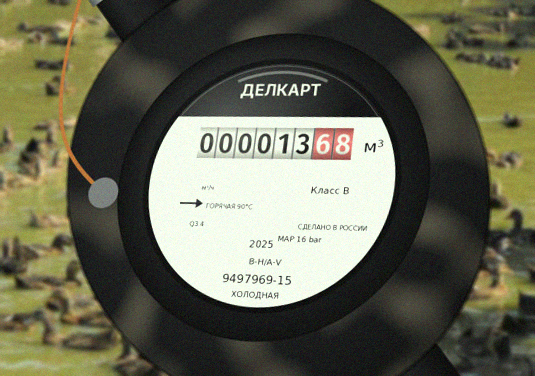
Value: 13.68 m³
